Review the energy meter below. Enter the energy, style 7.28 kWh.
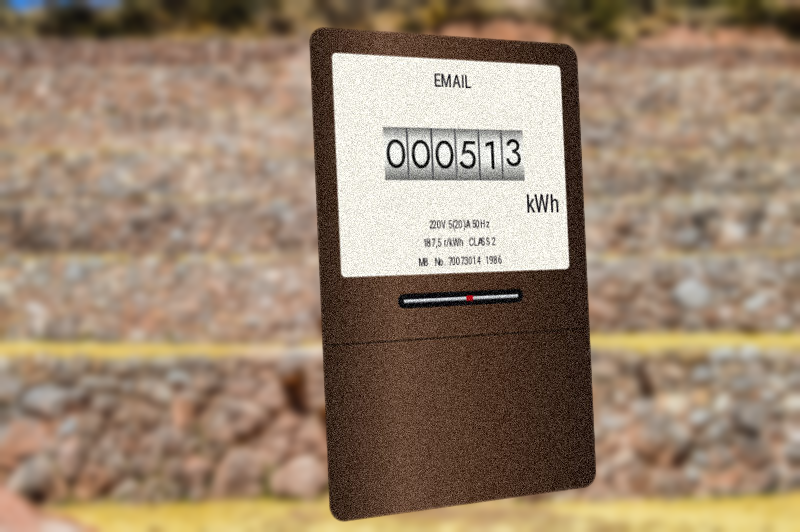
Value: 513 kWh
